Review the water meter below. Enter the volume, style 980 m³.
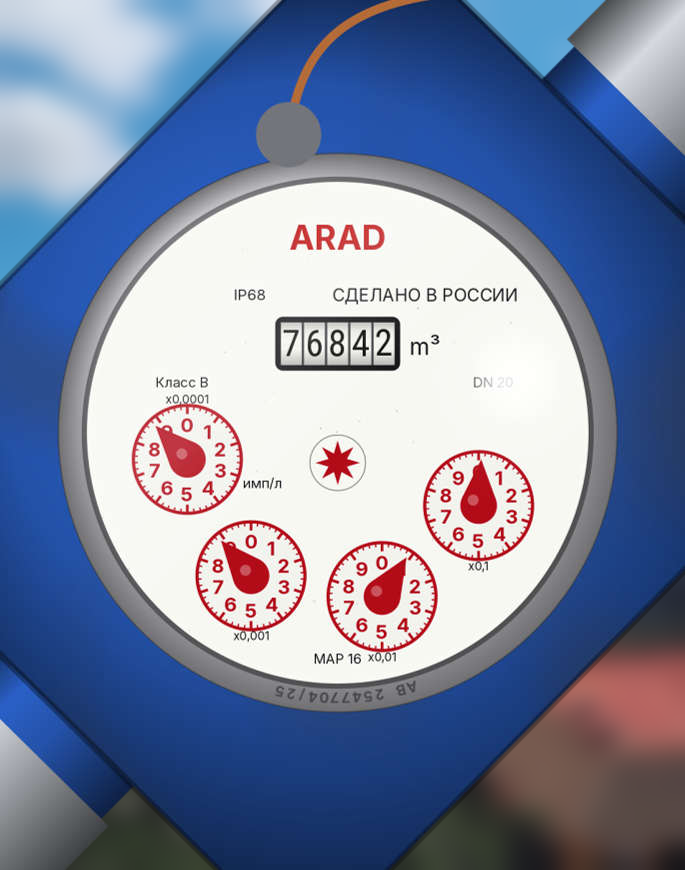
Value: 76842.0088 m³
